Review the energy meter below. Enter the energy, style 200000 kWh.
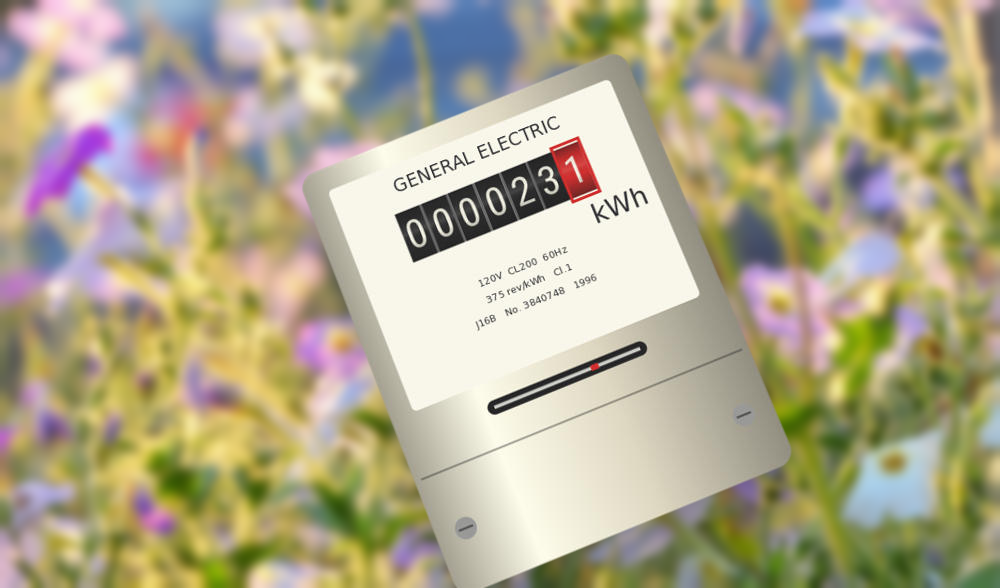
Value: 23.1 kWh
